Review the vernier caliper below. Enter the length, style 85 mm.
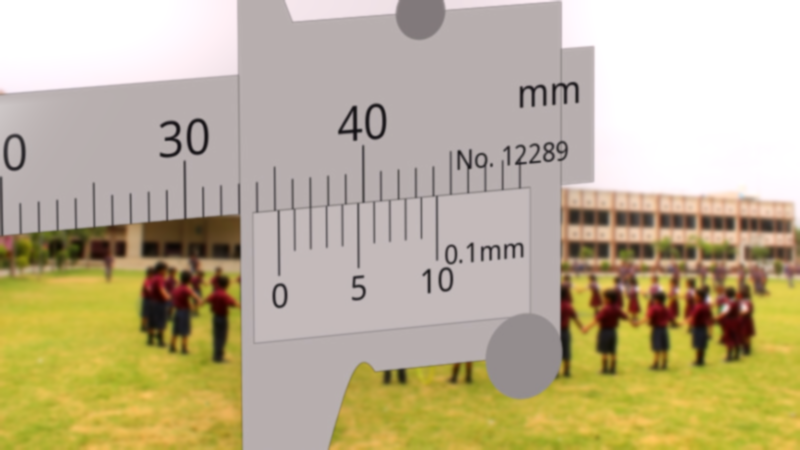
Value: 35.2 mm
